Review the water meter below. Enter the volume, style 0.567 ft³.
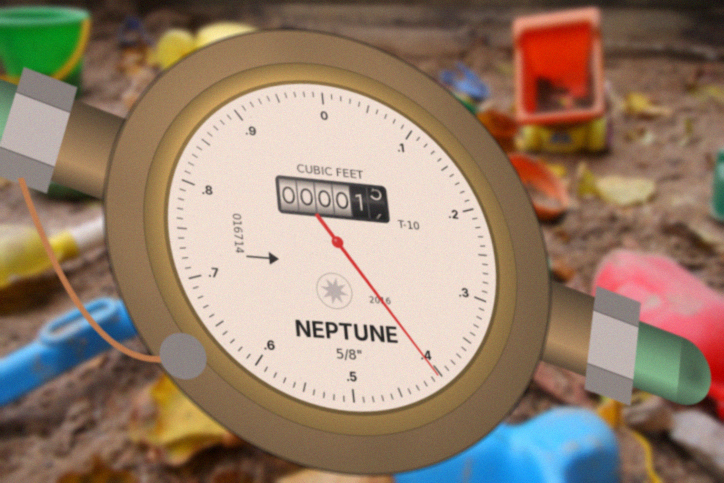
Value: 15.40 ft³
